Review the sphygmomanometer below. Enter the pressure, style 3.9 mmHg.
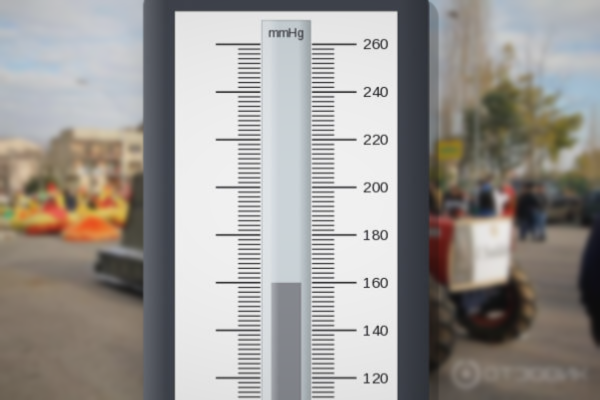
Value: 160 mmHg
